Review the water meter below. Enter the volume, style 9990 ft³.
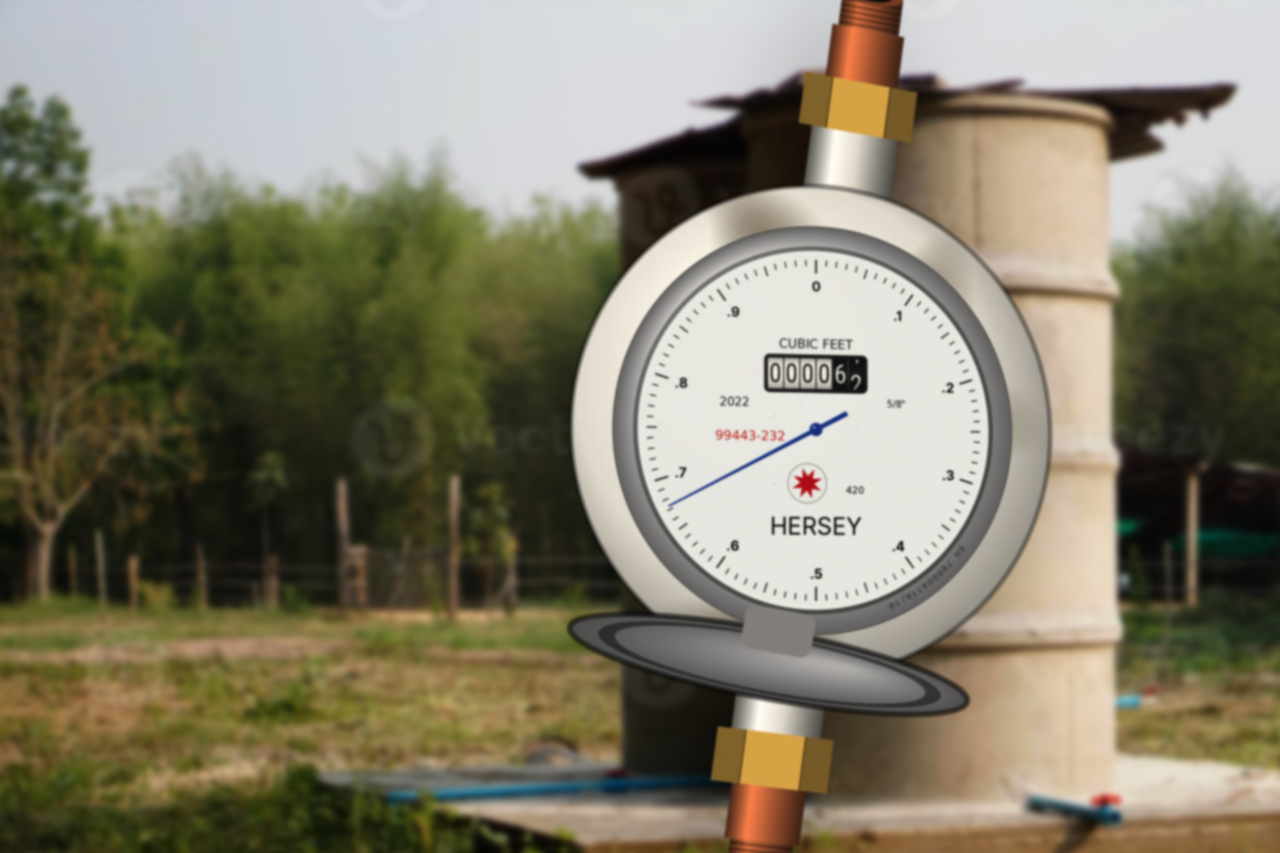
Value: 61.67 ft³
